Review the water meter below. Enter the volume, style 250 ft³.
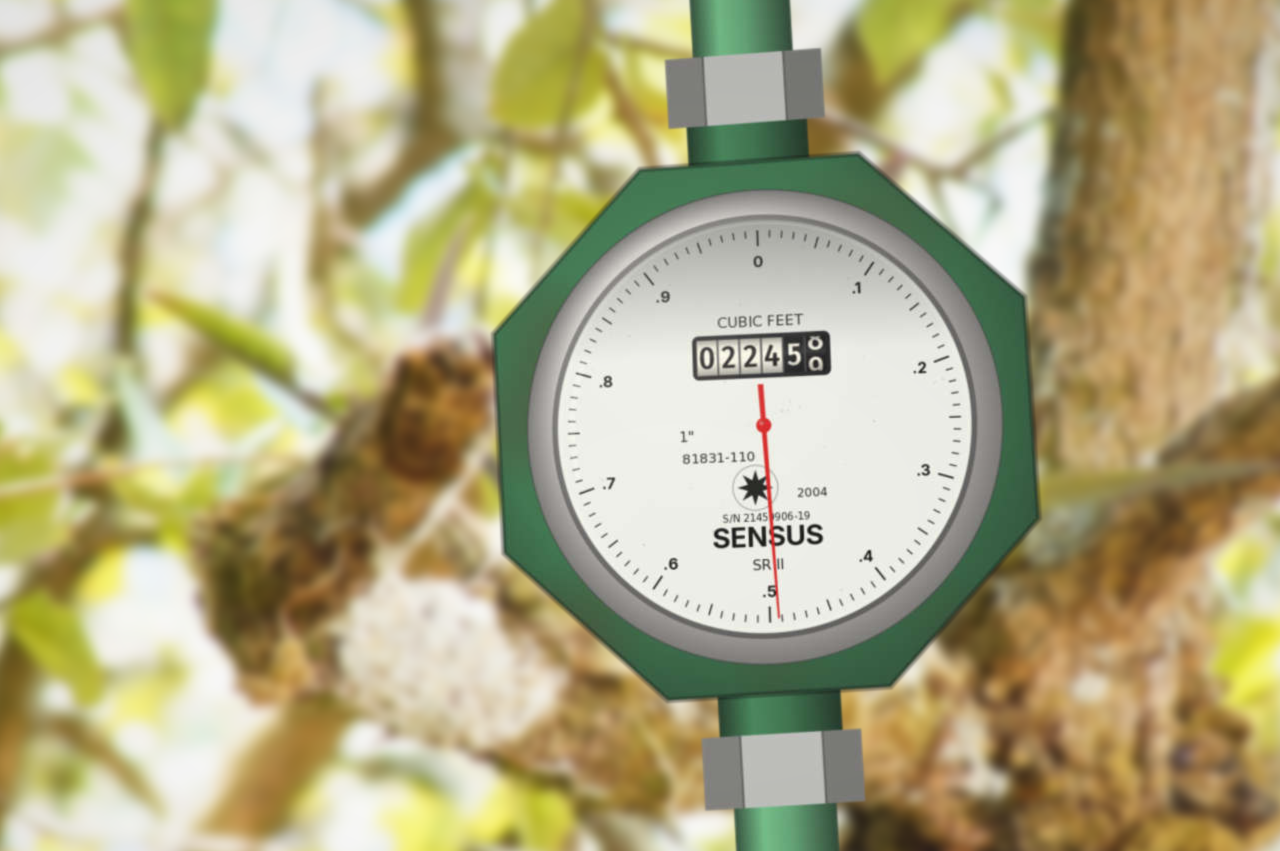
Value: 22458.49 ft³
